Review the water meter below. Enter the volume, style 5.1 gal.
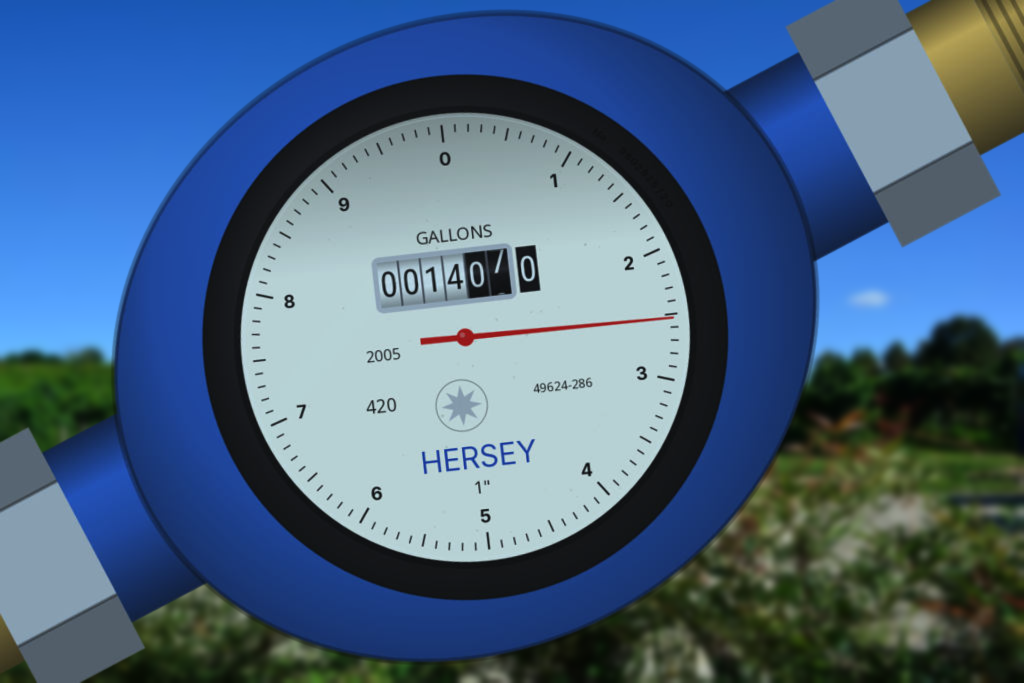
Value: 14072.5 gal
